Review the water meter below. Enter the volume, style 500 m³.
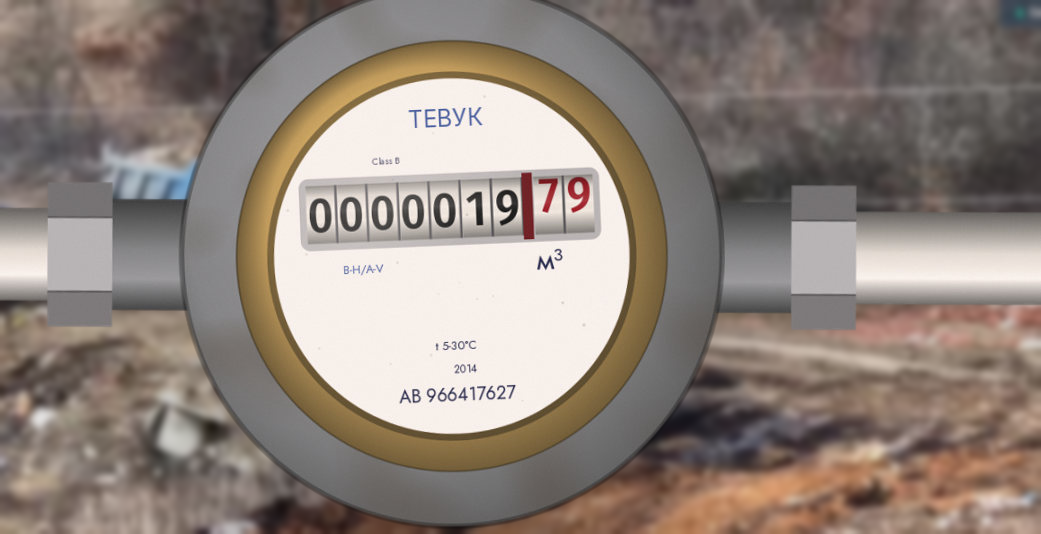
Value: 19.79 m³
